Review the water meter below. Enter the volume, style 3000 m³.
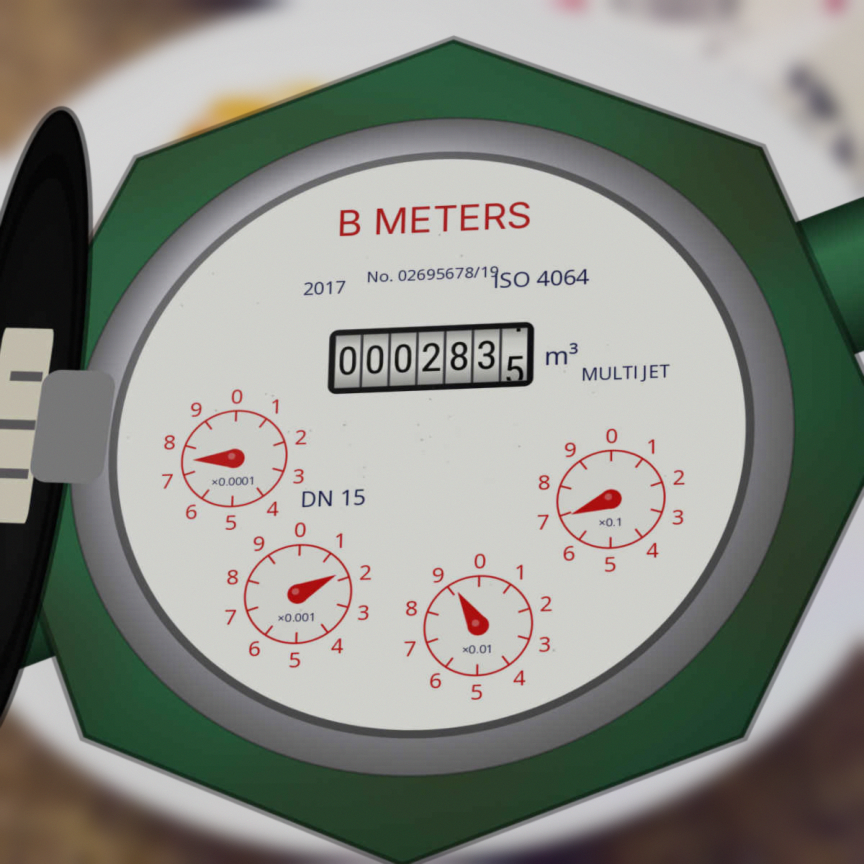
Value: 2834.6917 m³
